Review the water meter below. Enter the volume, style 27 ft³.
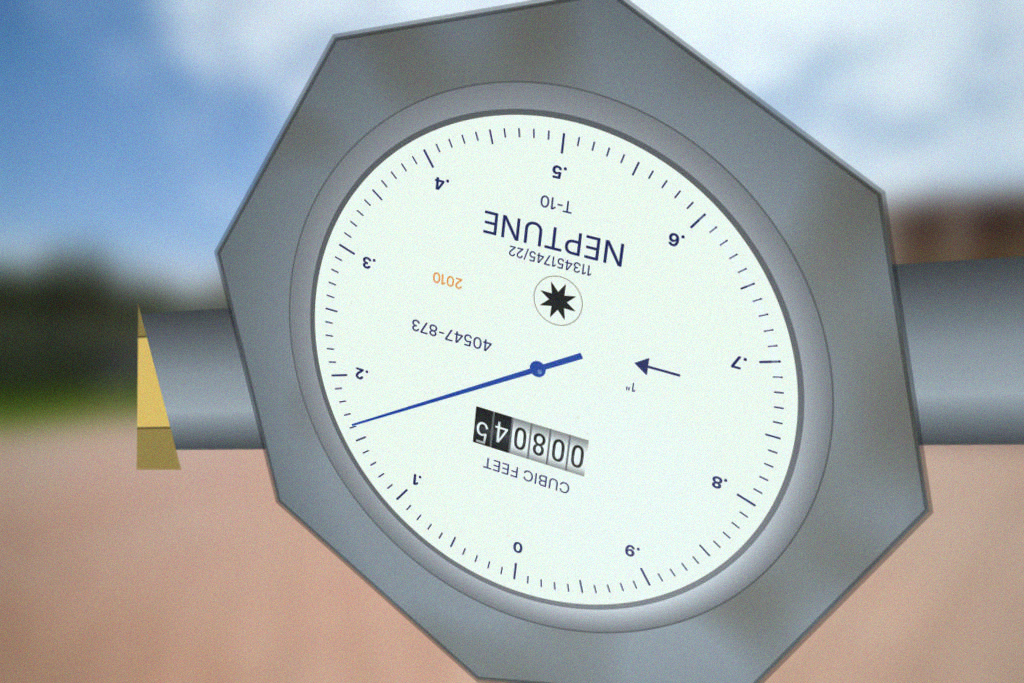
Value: 8045.16 ft³
